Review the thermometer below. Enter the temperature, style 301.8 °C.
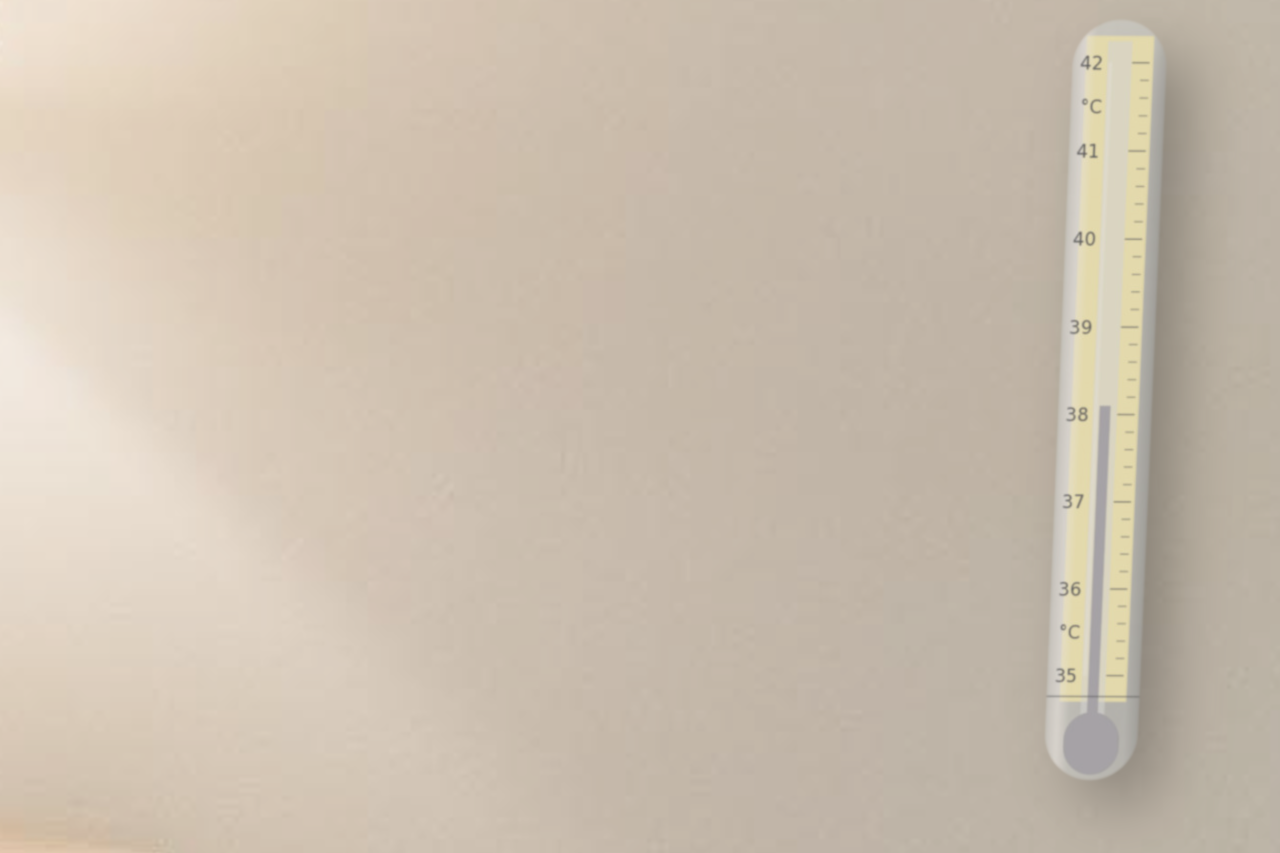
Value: 38.1 °C
